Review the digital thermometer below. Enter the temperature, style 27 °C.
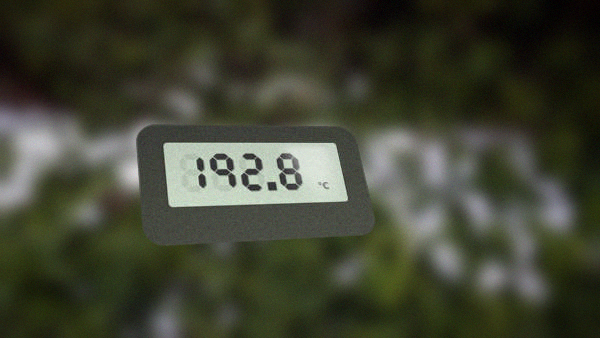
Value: 192.8 °C
